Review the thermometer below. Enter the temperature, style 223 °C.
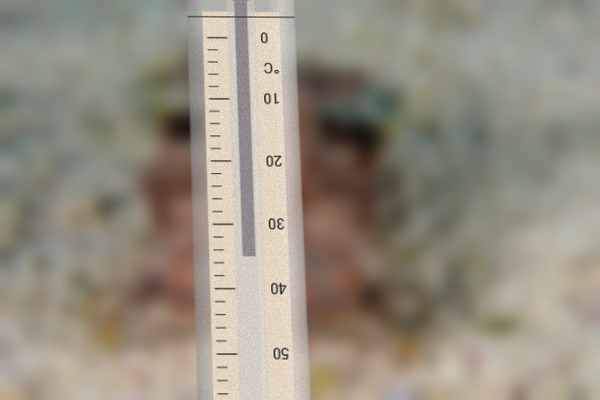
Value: 35 °C
